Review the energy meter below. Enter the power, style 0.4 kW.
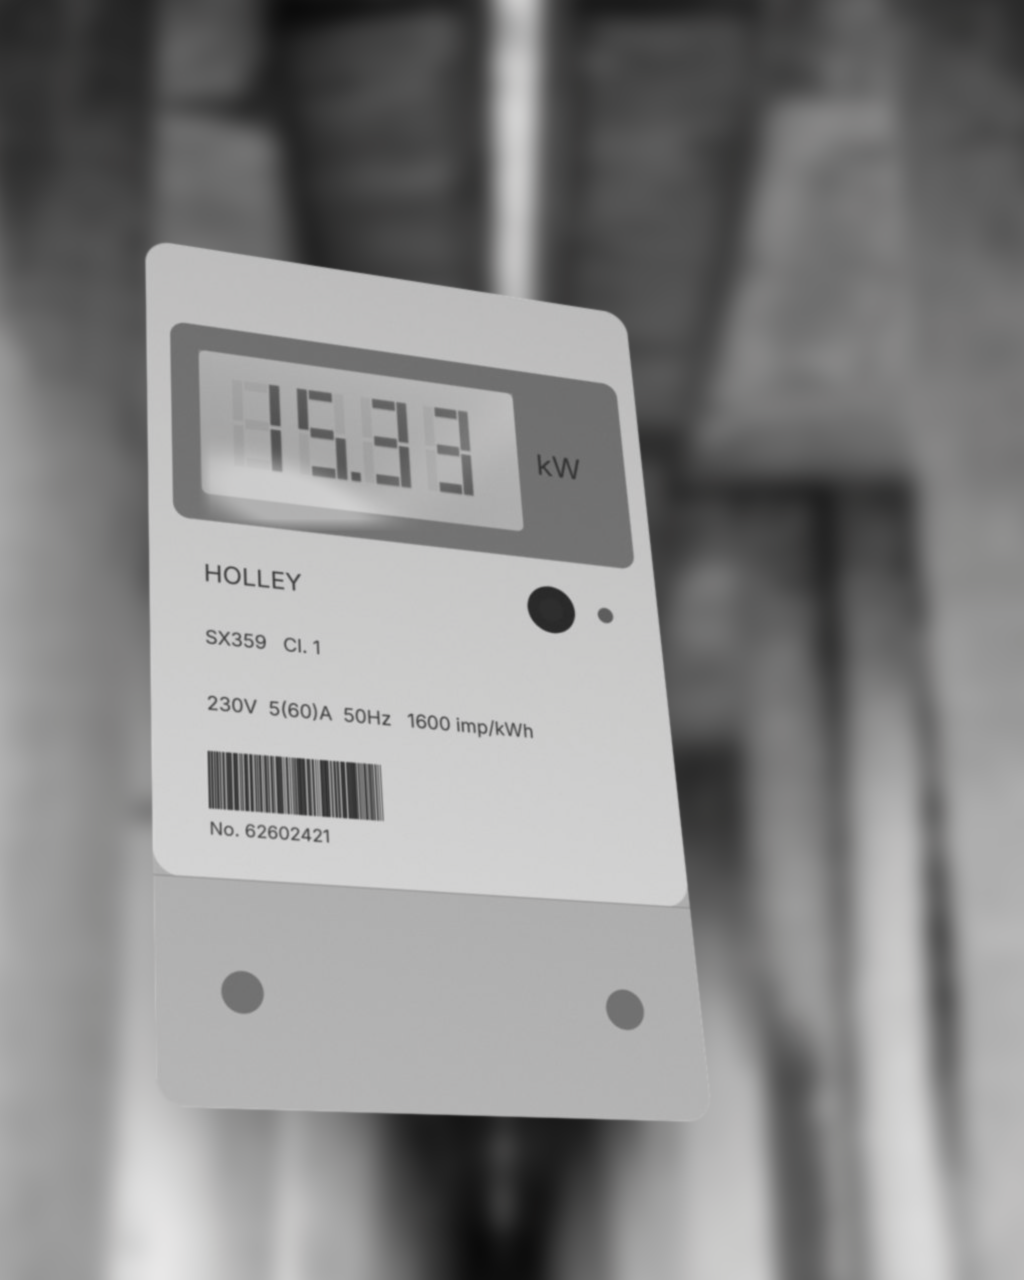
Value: 15.33 kW
